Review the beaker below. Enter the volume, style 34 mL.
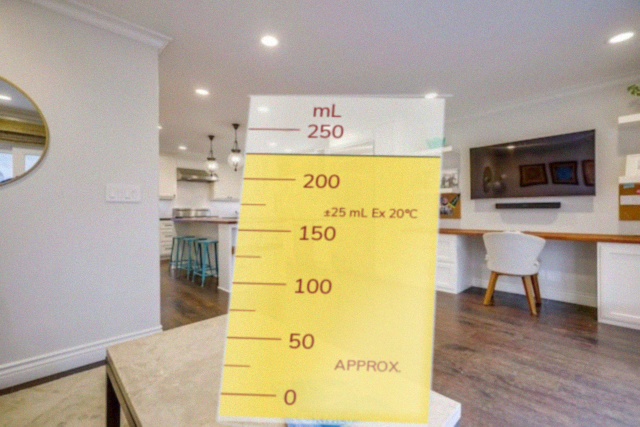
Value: 225 mL
